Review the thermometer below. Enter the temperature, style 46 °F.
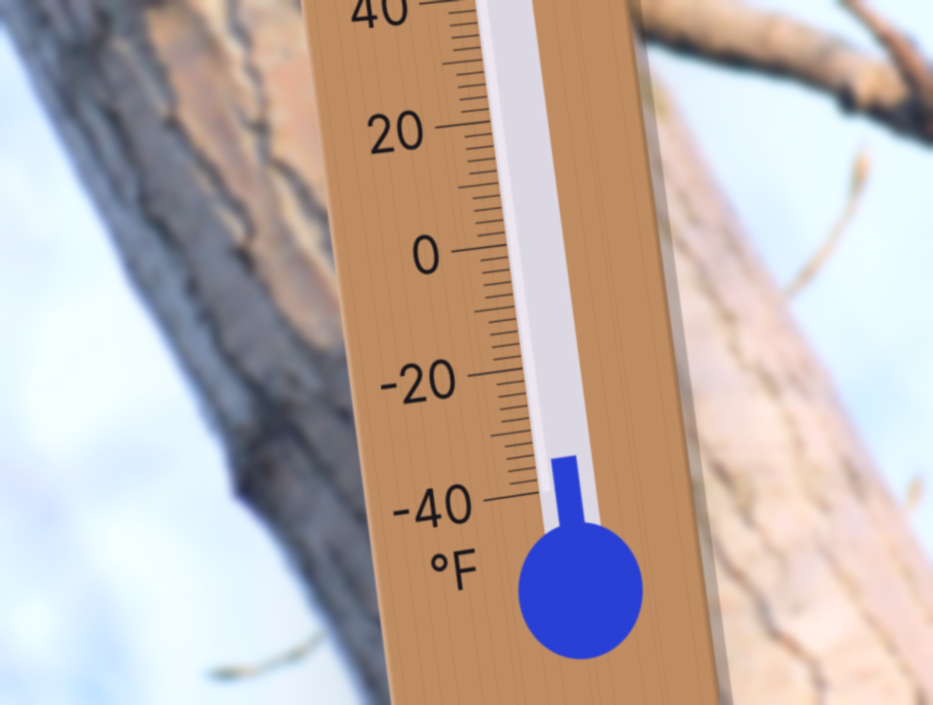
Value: -35 °F
